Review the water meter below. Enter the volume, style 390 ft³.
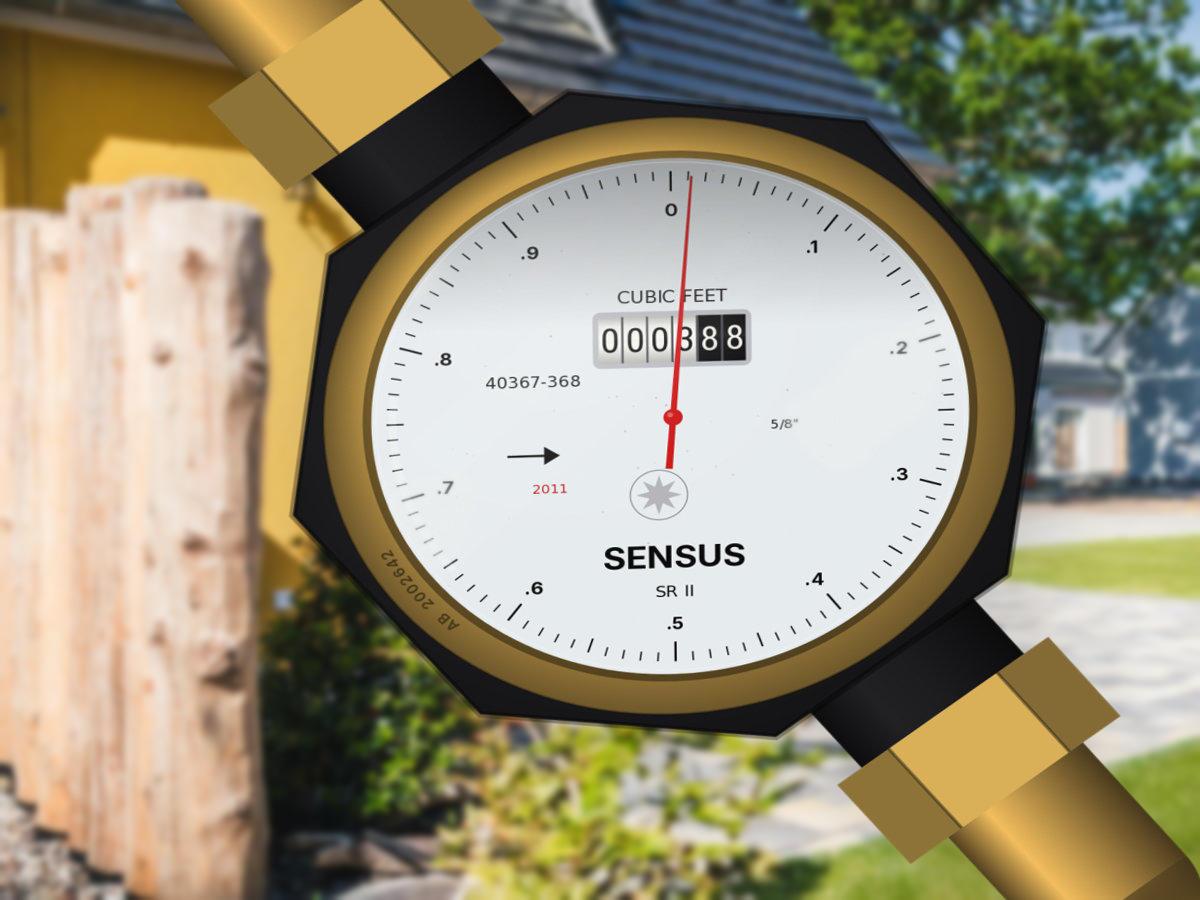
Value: 388.01 ft³
